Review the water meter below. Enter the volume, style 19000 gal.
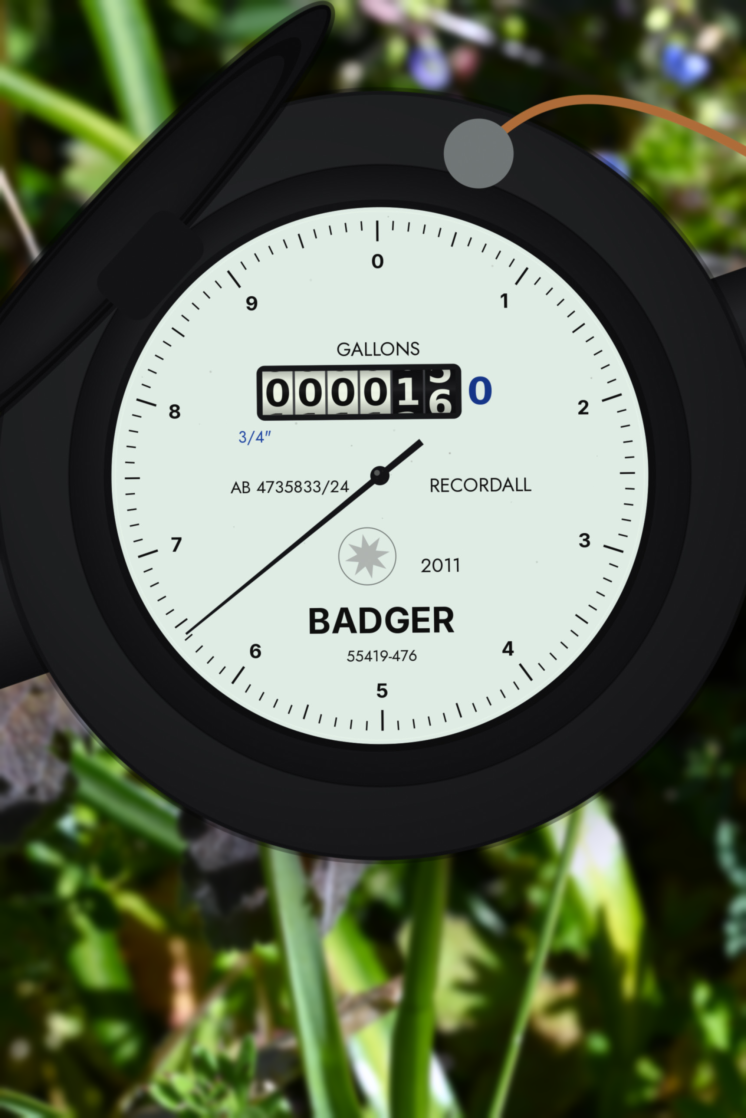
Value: 156.4 gal
